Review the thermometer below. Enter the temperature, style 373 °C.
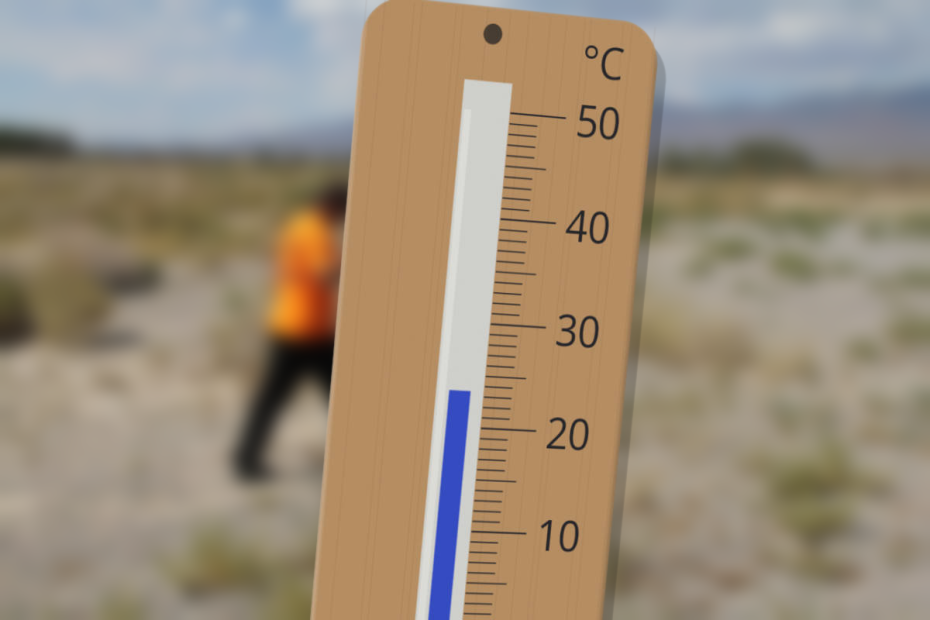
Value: 23.5 °C
